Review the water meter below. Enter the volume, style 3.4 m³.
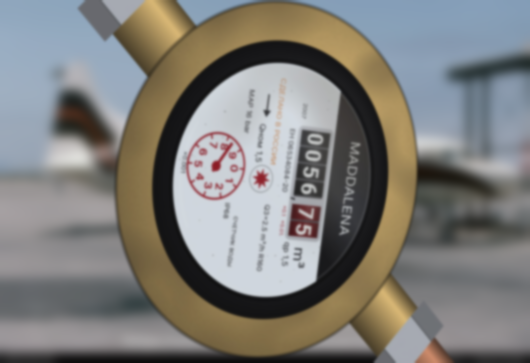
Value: 56.758 m³
